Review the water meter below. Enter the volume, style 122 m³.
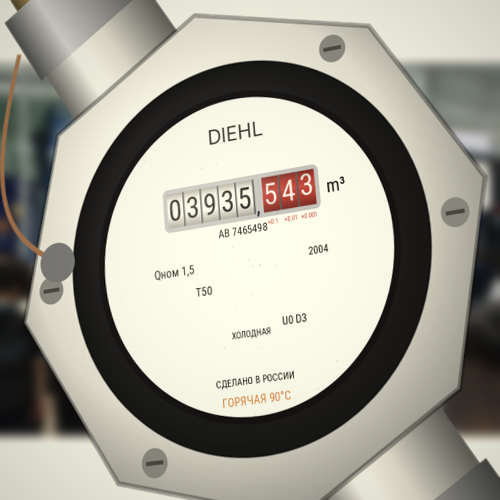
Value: 3935.543 m³
